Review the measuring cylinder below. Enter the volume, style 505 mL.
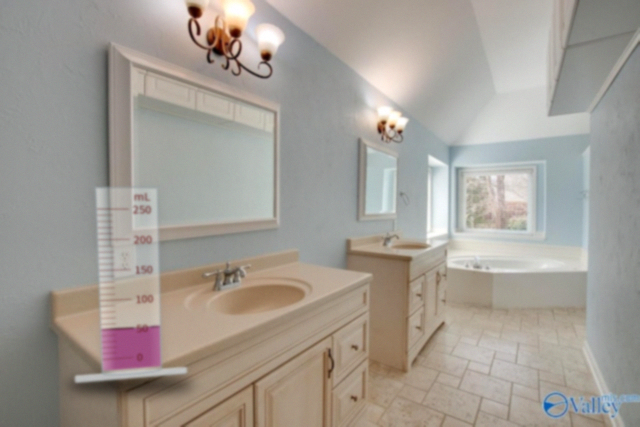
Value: 50 mL
